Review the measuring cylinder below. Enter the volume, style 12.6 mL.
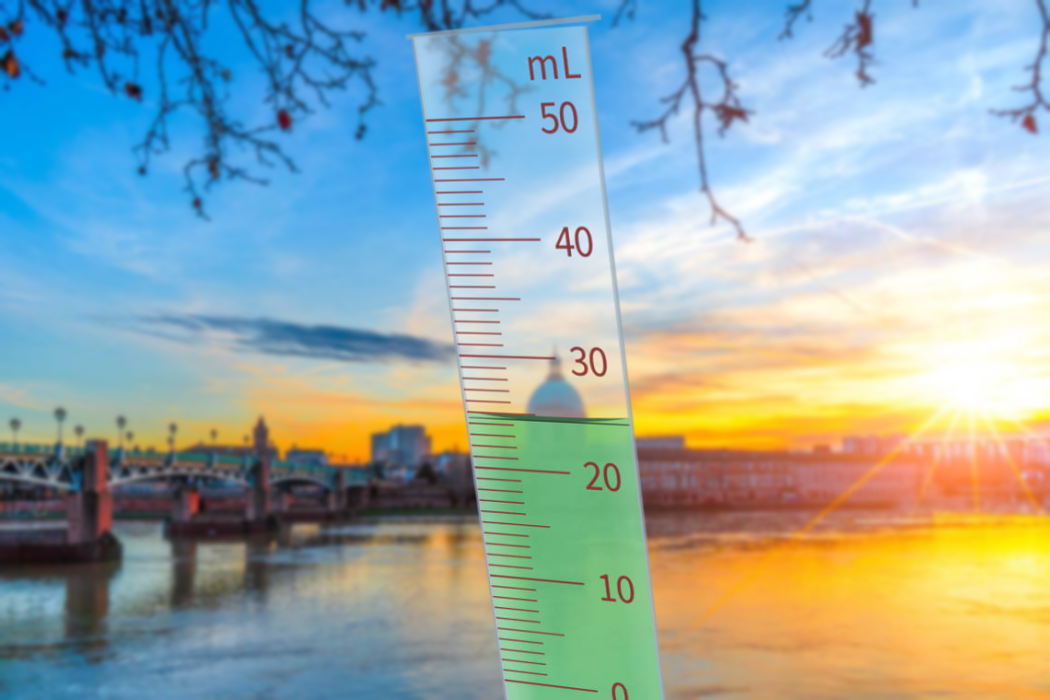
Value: 24.5 mL
